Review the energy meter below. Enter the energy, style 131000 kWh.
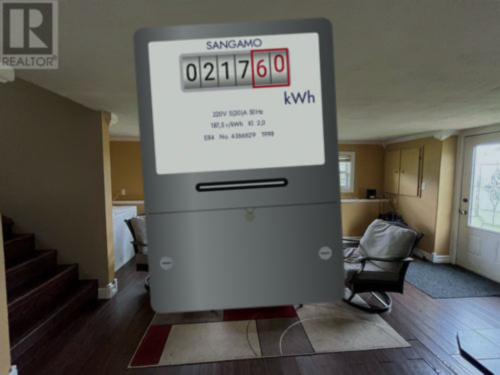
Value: 217.60 kWh
